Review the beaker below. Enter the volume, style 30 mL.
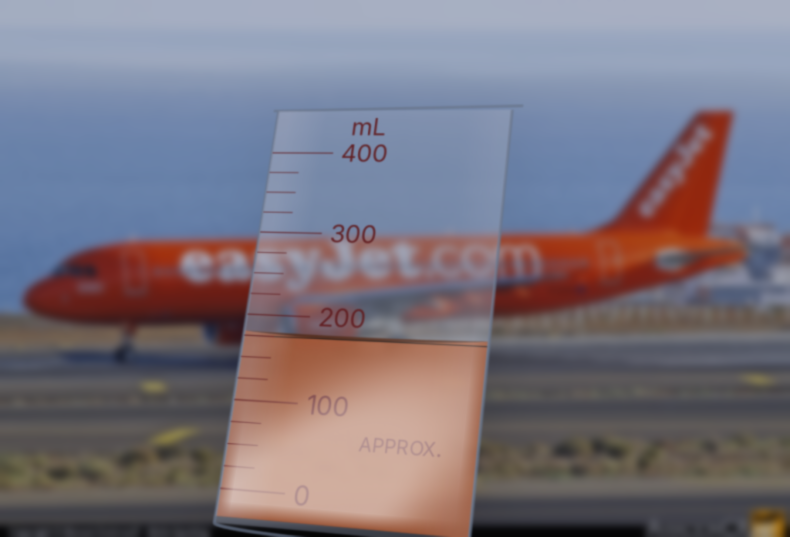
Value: 175 mL
